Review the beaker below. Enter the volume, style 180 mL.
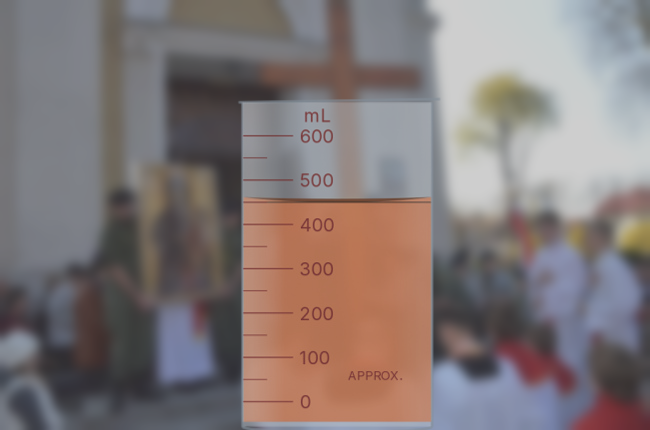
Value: 450 mL
